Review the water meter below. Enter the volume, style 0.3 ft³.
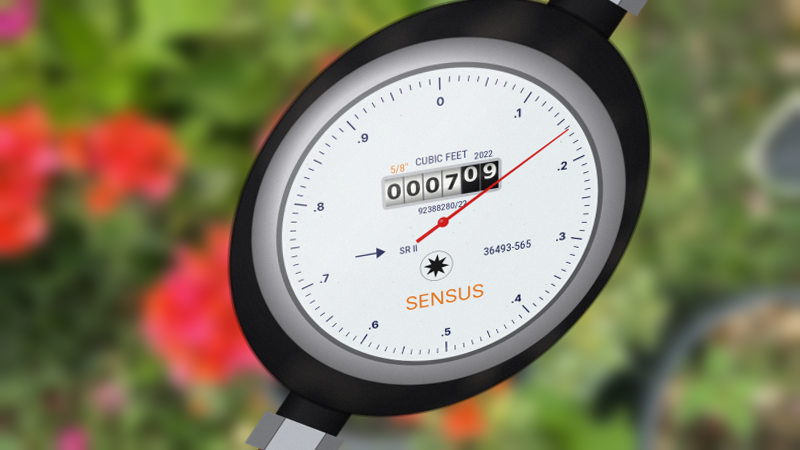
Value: 709.16 ft³
